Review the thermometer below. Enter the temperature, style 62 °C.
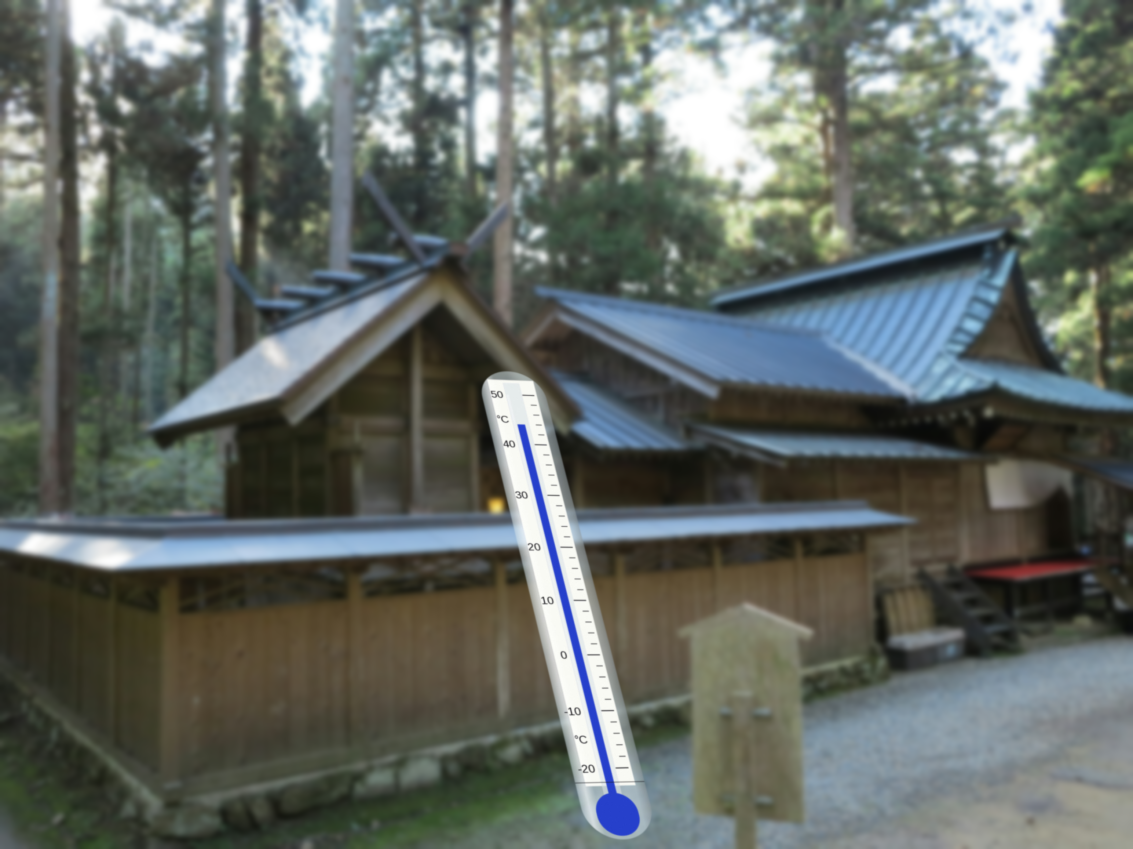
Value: 44 °C
